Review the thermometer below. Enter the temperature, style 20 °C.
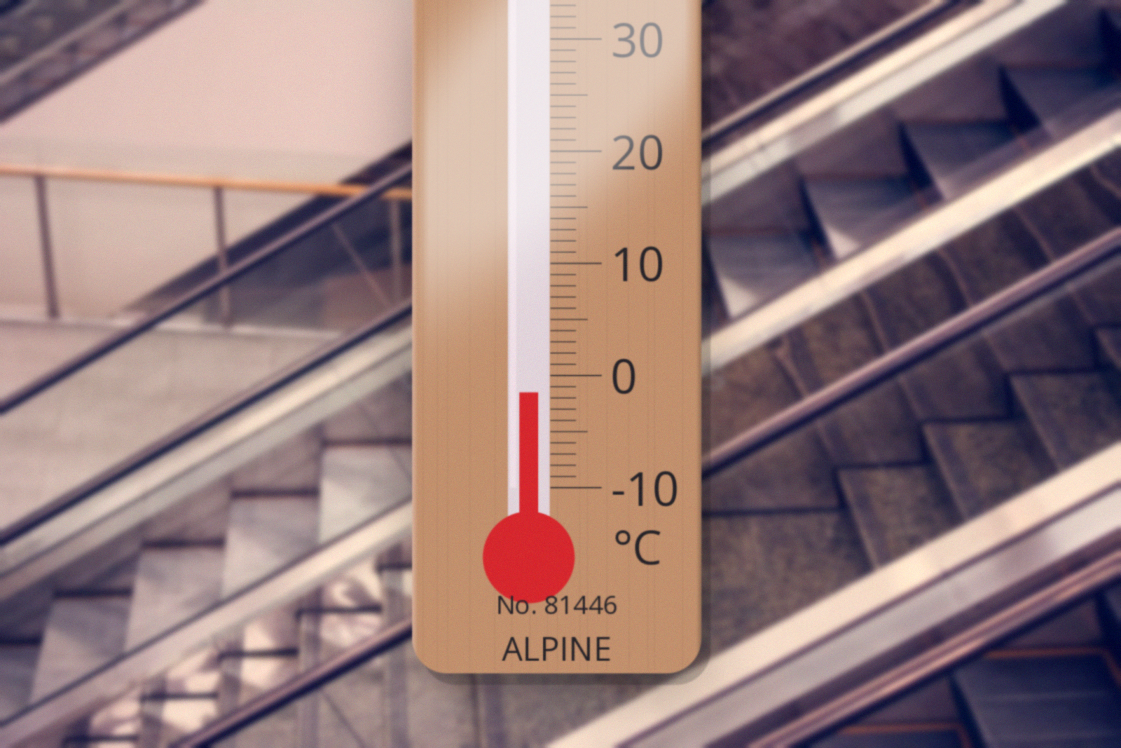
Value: -1.5 °C
